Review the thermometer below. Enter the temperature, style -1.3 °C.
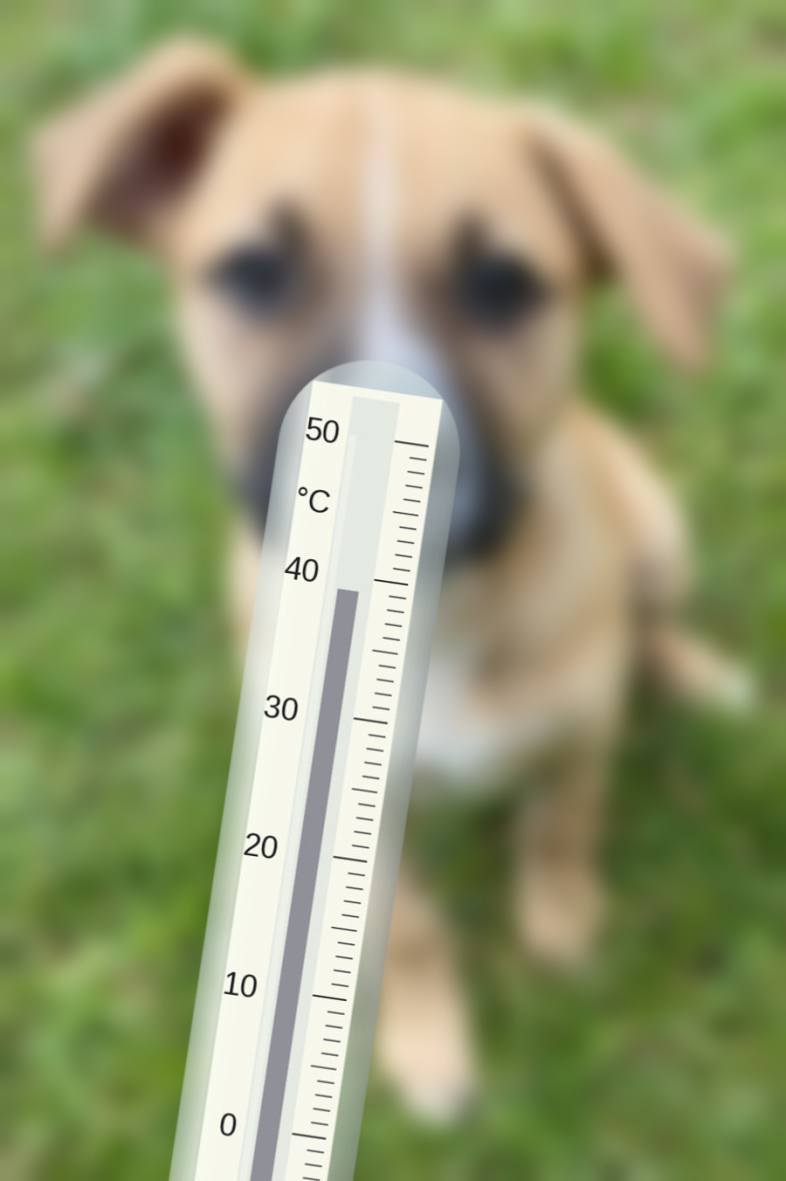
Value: 39 °C
